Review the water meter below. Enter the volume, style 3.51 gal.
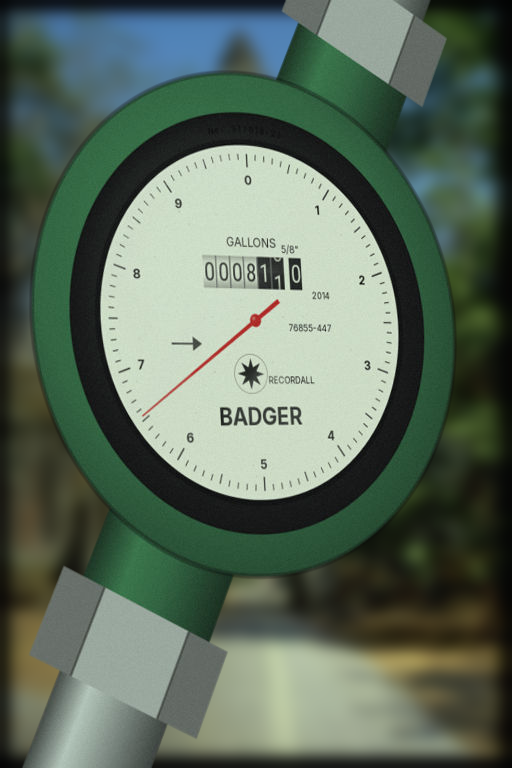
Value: 8106.5 gal
